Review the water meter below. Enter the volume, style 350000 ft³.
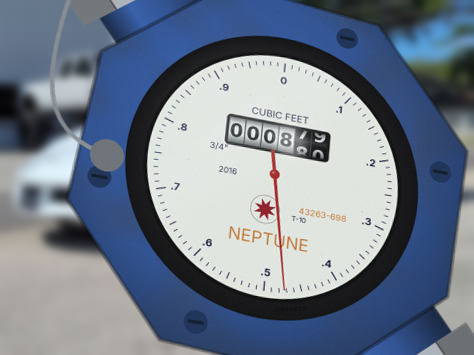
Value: 879.47 ft³
